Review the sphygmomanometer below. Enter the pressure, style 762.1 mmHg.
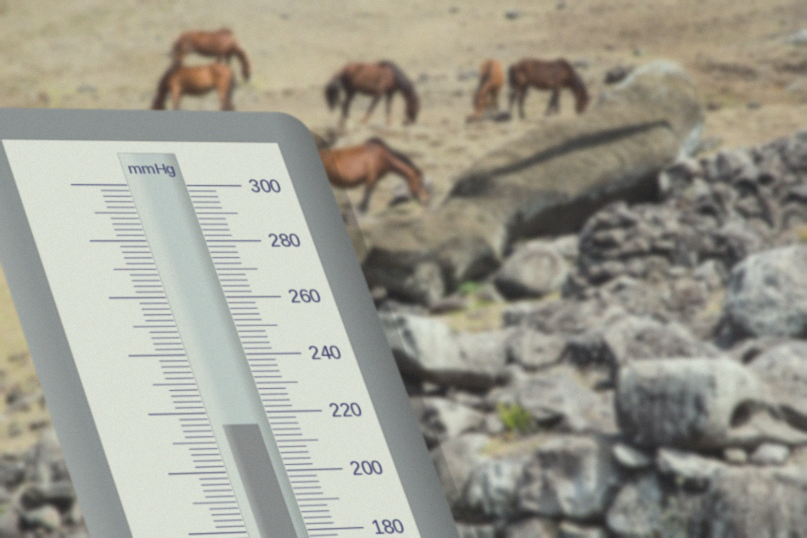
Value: 216 mmHg
